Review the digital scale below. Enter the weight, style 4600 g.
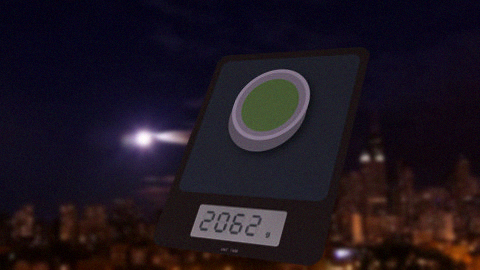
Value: 2062 g
